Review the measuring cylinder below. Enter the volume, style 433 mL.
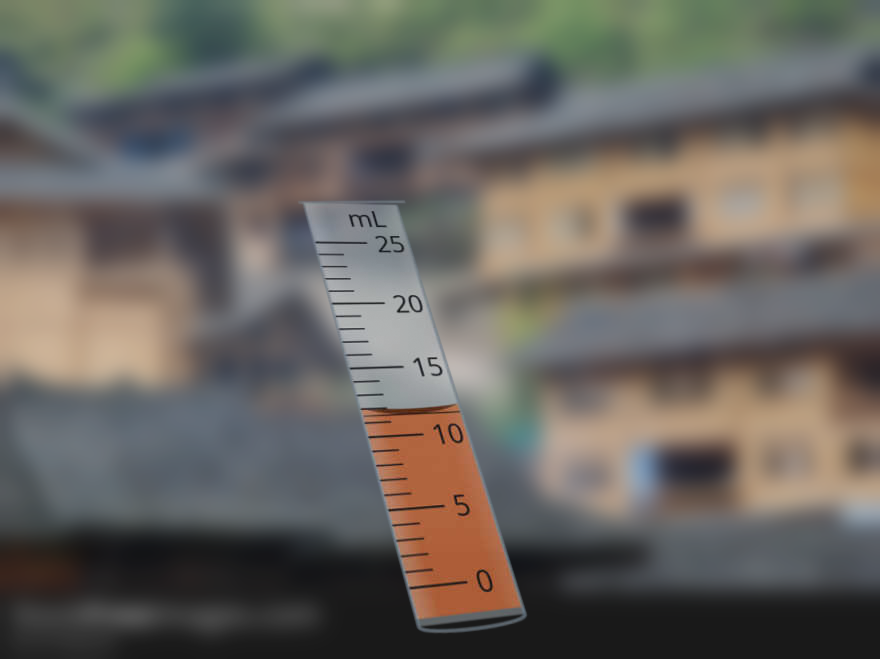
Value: 11.5 mL
